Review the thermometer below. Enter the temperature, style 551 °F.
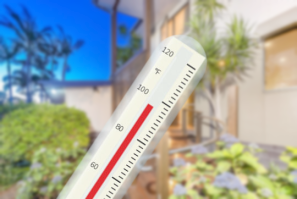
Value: 96 °F
